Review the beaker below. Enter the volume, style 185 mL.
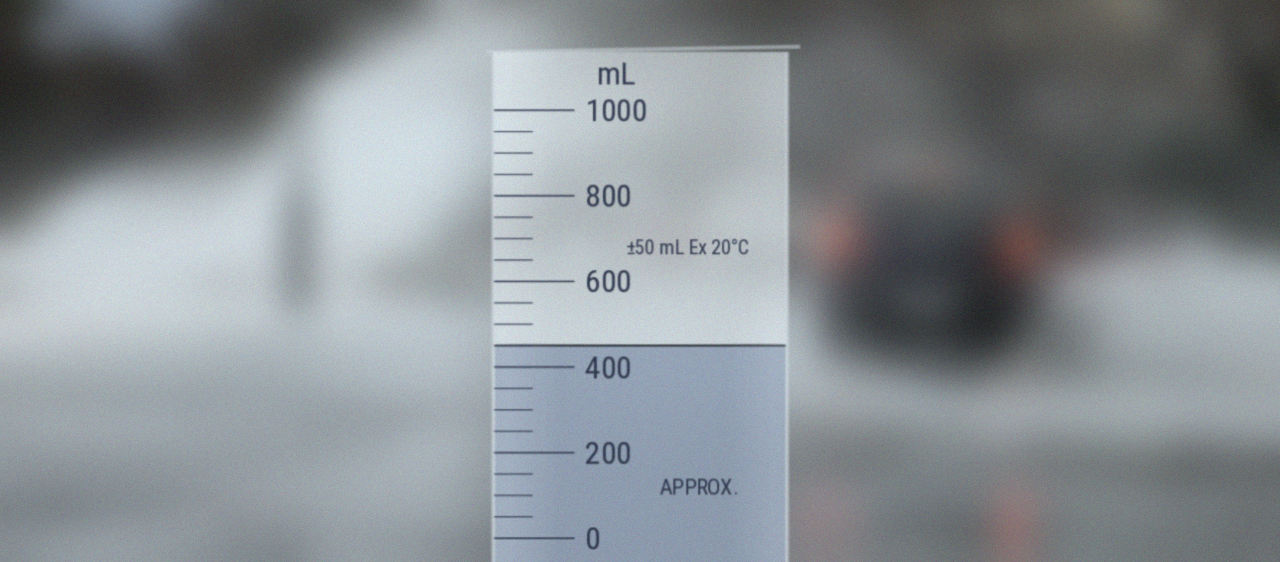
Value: 450 mL
